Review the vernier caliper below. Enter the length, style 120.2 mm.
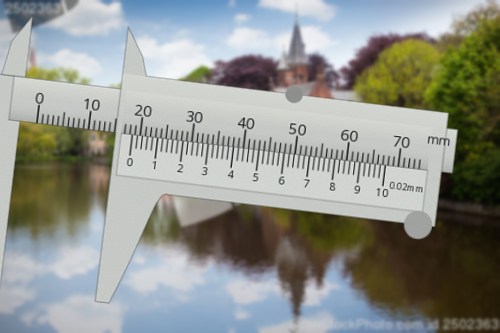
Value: 18.5 mm
